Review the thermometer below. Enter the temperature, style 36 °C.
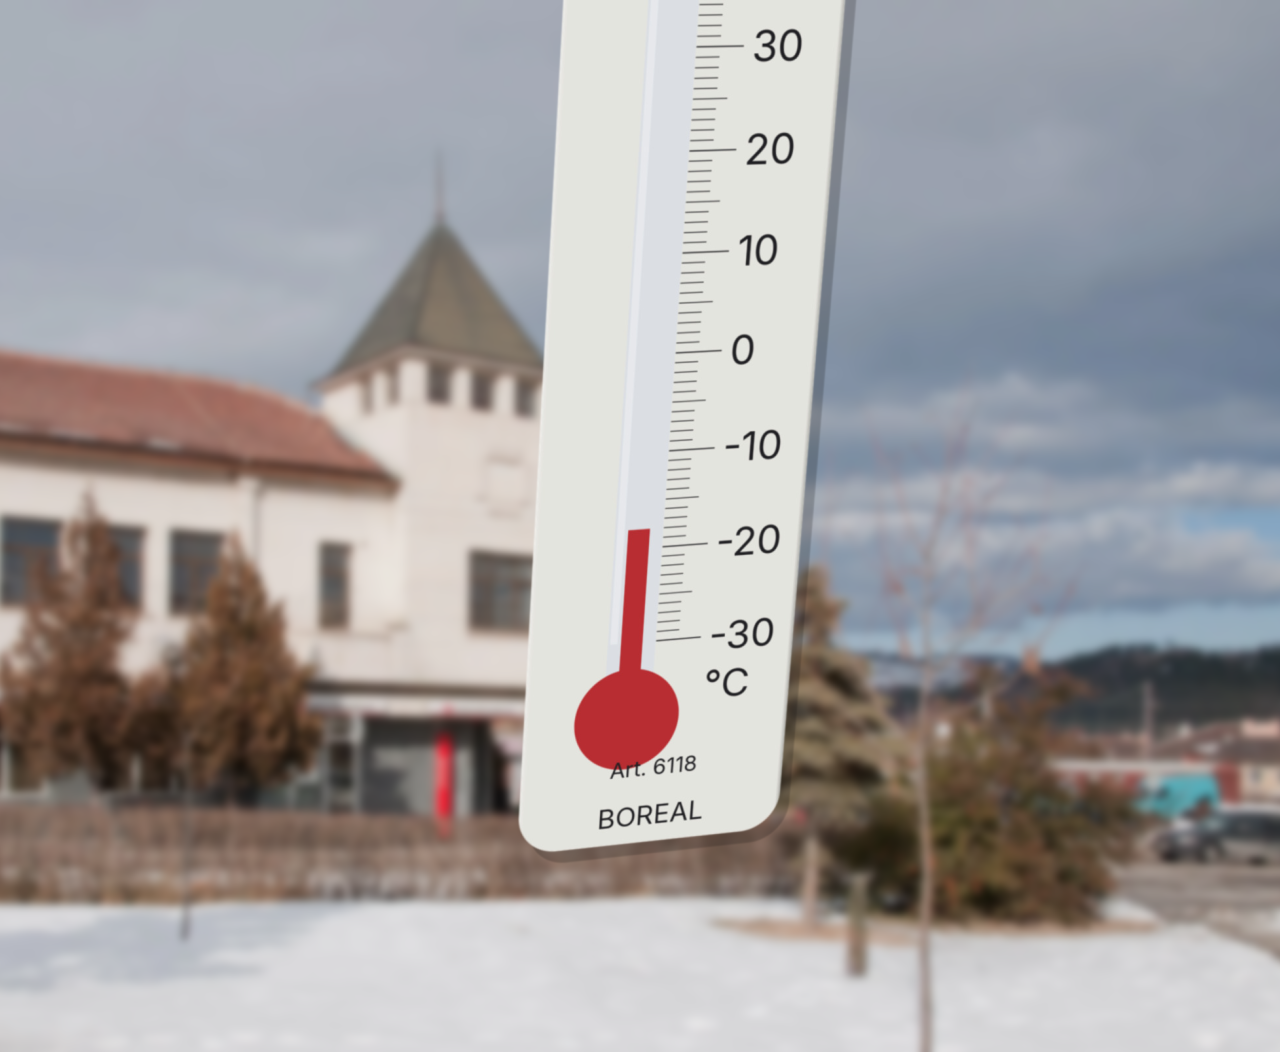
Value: -18 °C
